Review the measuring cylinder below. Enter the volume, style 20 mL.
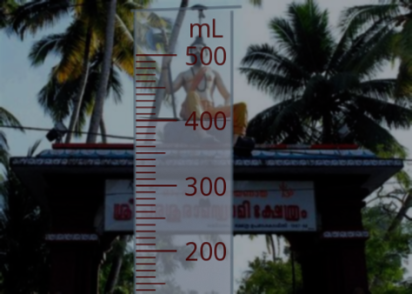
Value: 400 mL
